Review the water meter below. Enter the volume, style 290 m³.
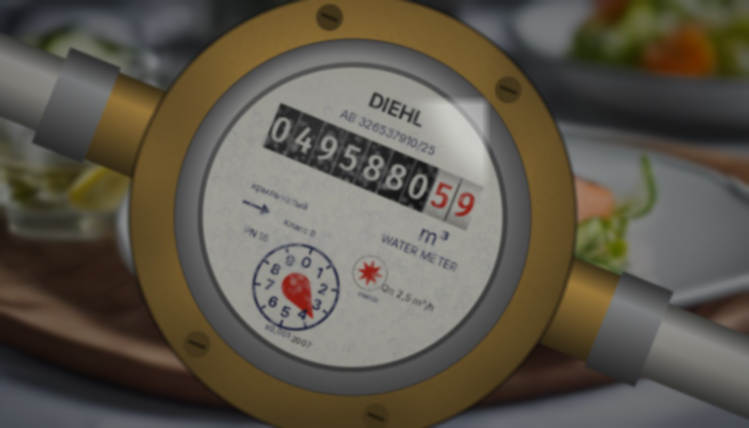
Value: 495880.593 m³
